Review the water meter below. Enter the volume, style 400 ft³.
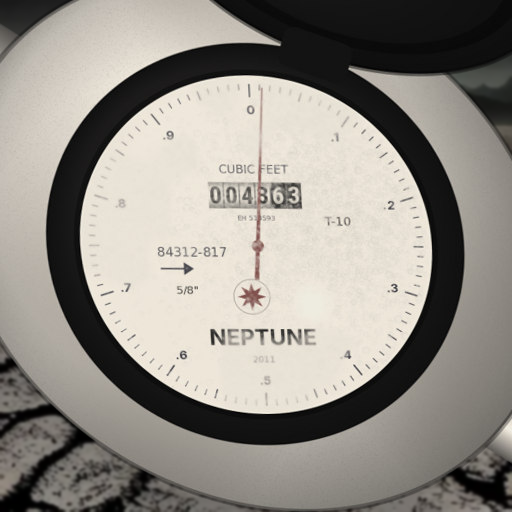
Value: 4363.01 ft³
